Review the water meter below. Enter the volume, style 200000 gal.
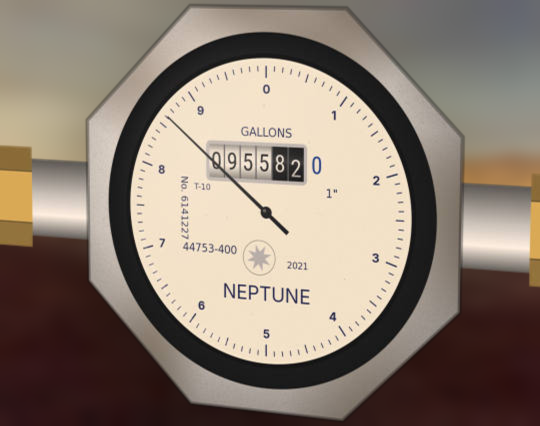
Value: 955818.6 gal
